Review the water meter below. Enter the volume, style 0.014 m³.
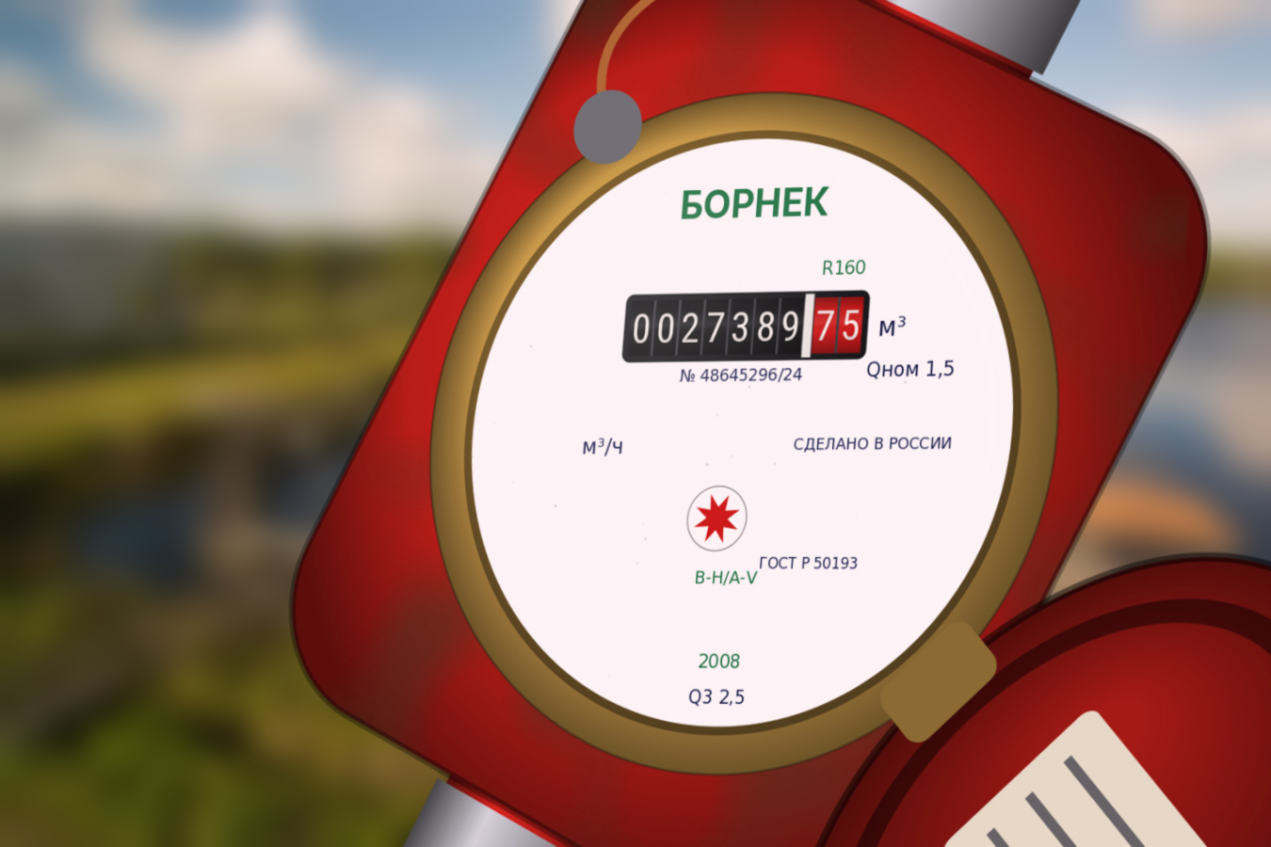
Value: 27389.75 m³
